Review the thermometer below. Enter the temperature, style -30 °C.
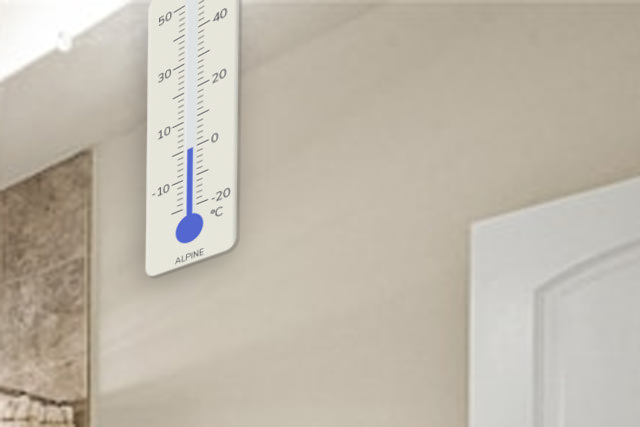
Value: 0 °C
